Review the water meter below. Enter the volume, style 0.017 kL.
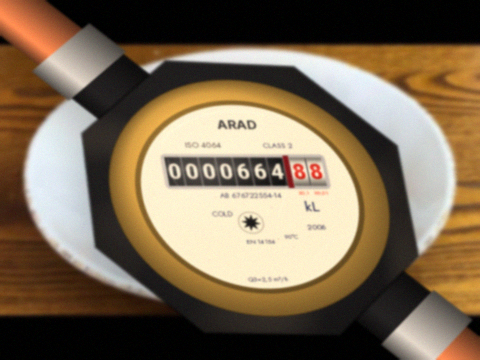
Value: 664.88 kL
